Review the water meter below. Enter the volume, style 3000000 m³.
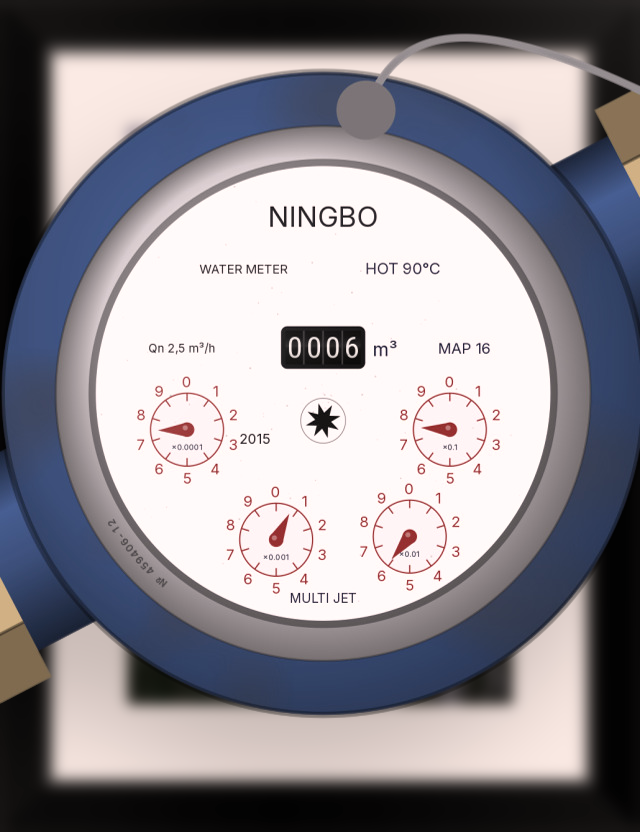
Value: 6.7607 m³
